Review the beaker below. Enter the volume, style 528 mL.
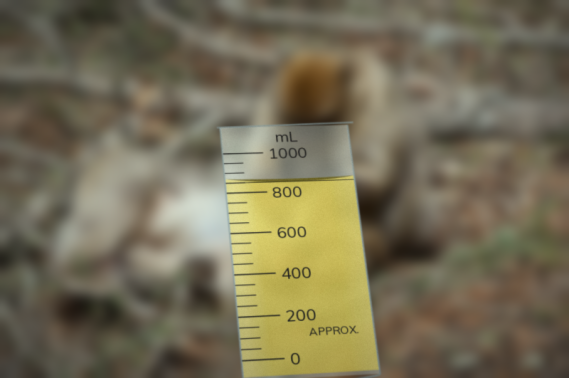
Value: 850 mL
